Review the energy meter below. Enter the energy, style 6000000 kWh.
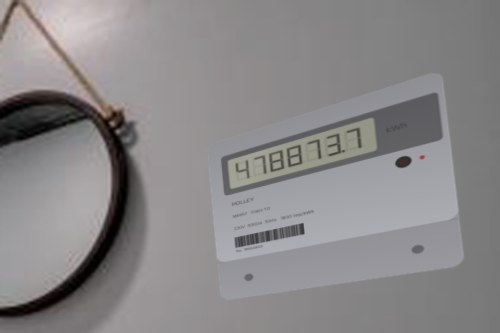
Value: 478873.7 kWh
